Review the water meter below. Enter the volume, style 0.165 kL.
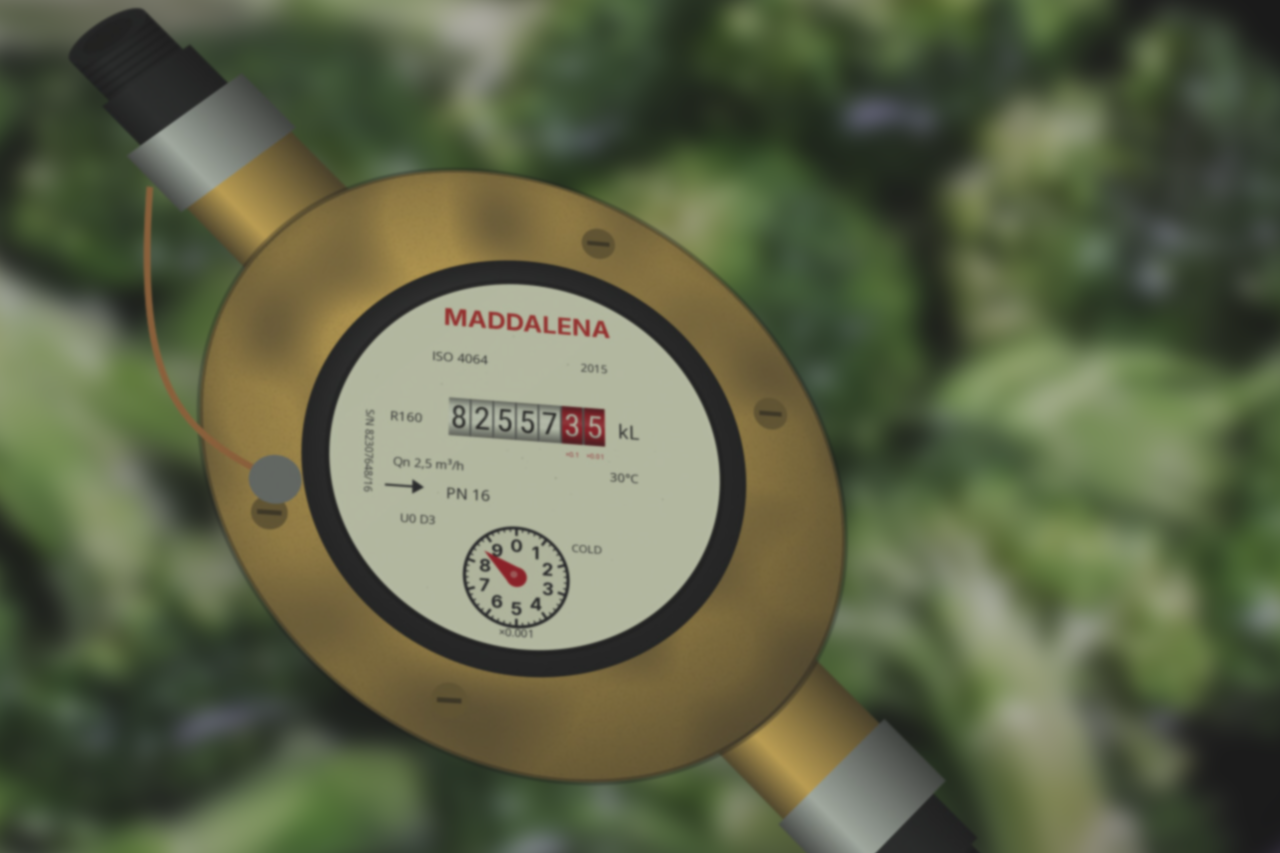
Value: 82557.358 kL
